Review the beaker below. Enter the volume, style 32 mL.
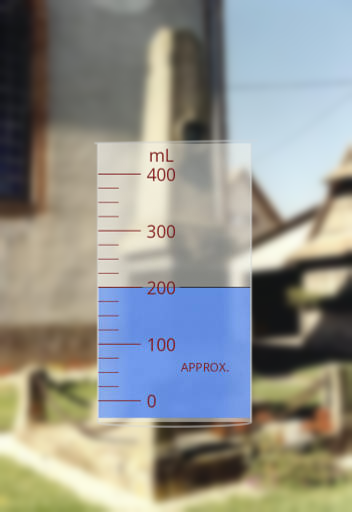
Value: 200 mL
